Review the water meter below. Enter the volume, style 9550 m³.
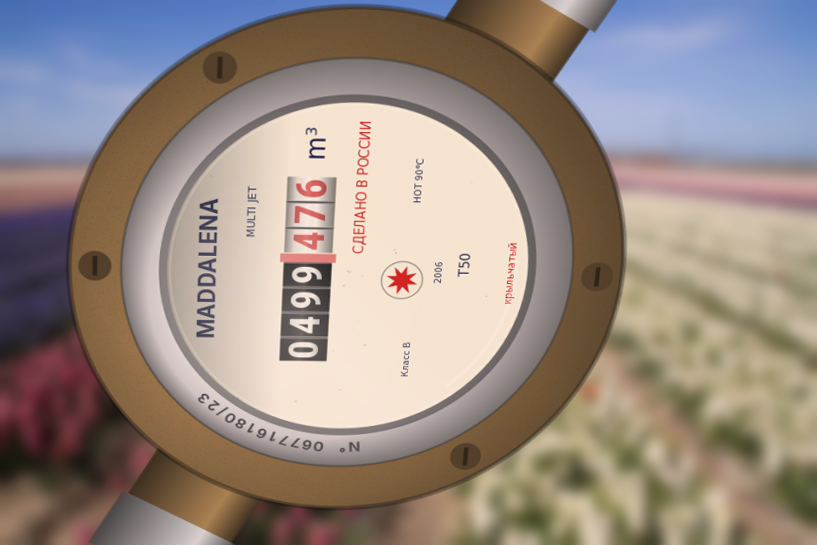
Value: 499.476 m³
